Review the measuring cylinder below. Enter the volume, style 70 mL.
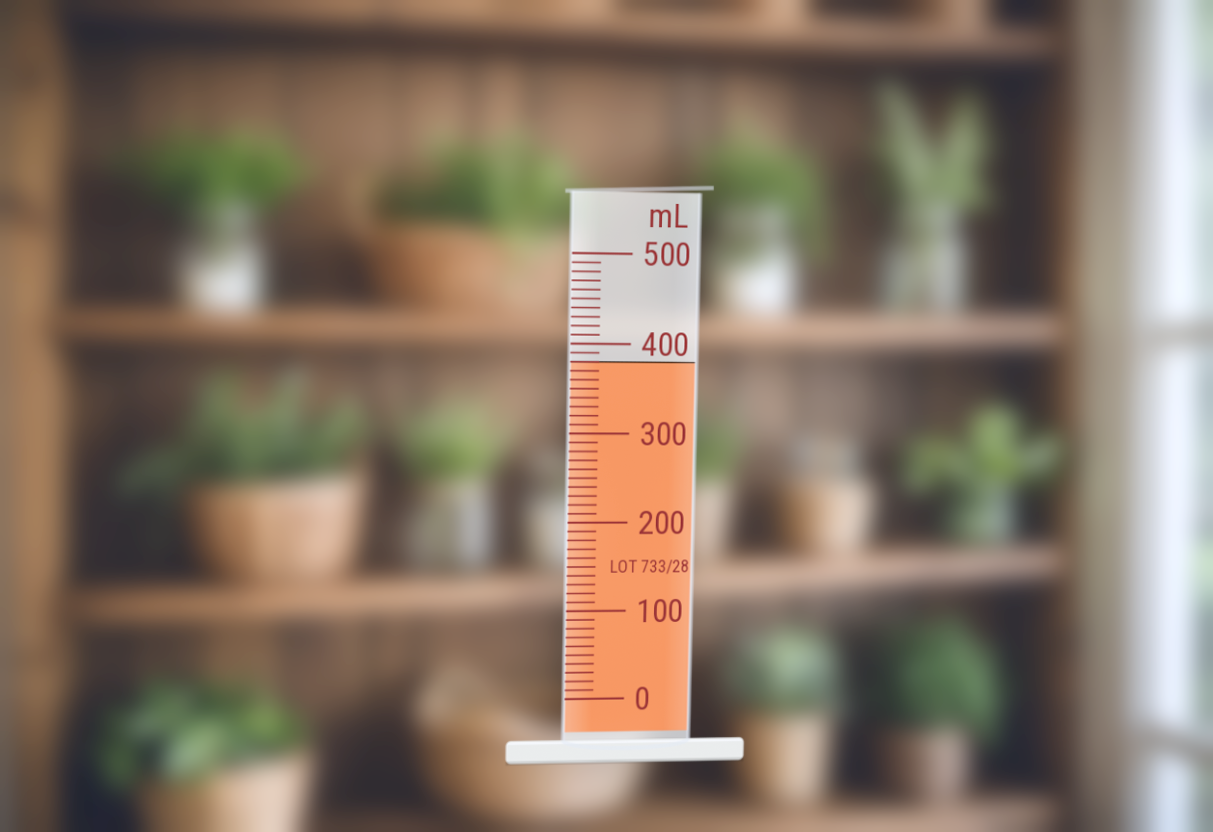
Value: 380 mL
